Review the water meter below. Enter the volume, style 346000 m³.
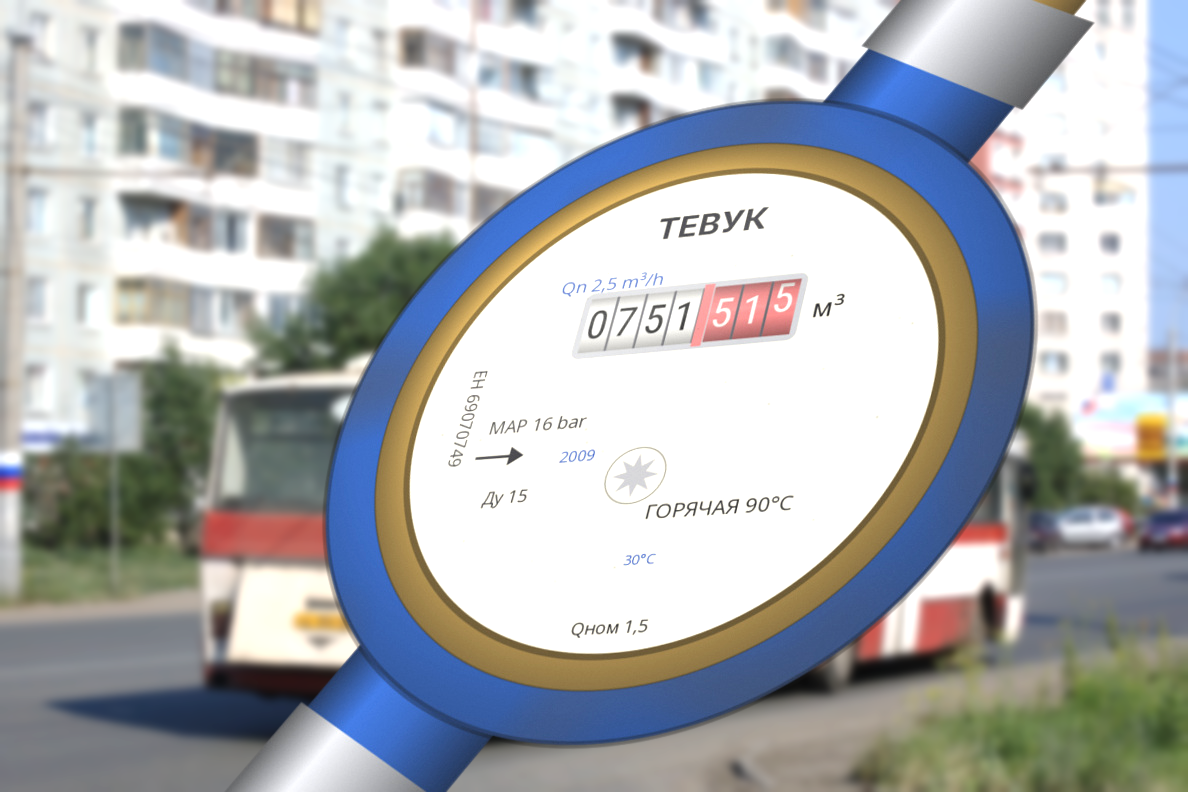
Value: 751.515 m³
